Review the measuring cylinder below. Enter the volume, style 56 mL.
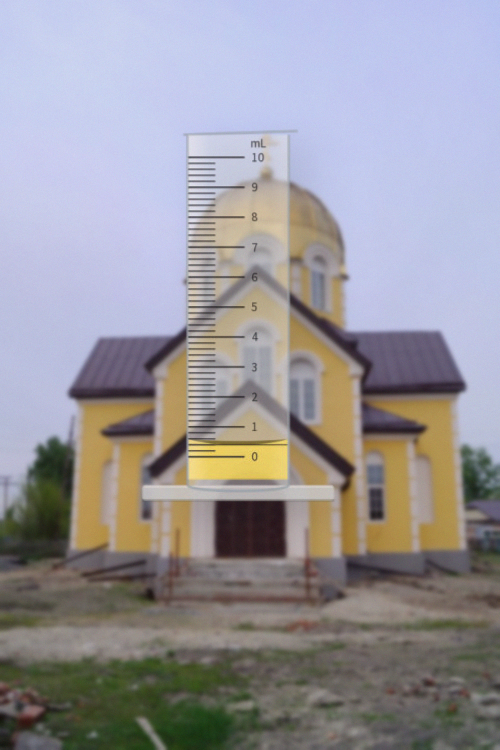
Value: 0.4 mL
